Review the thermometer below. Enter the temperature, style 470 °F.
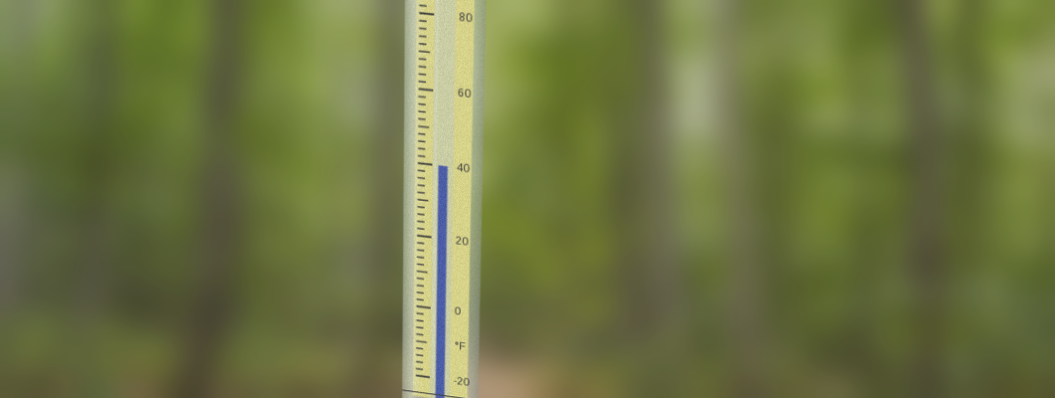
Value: 40 °F
